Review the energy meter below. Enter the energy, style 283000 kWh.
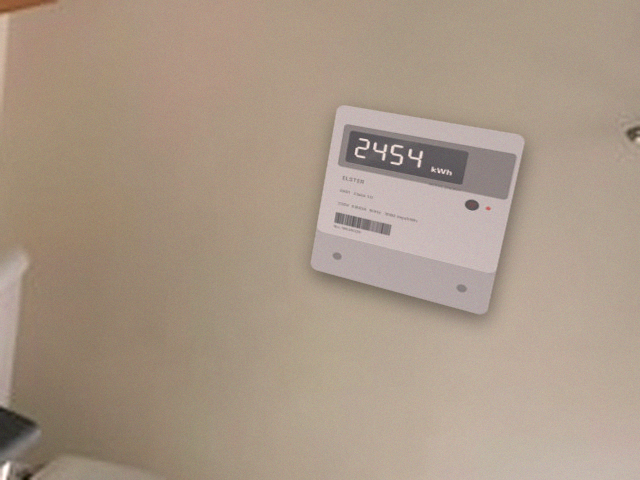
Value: 2454 kWh
